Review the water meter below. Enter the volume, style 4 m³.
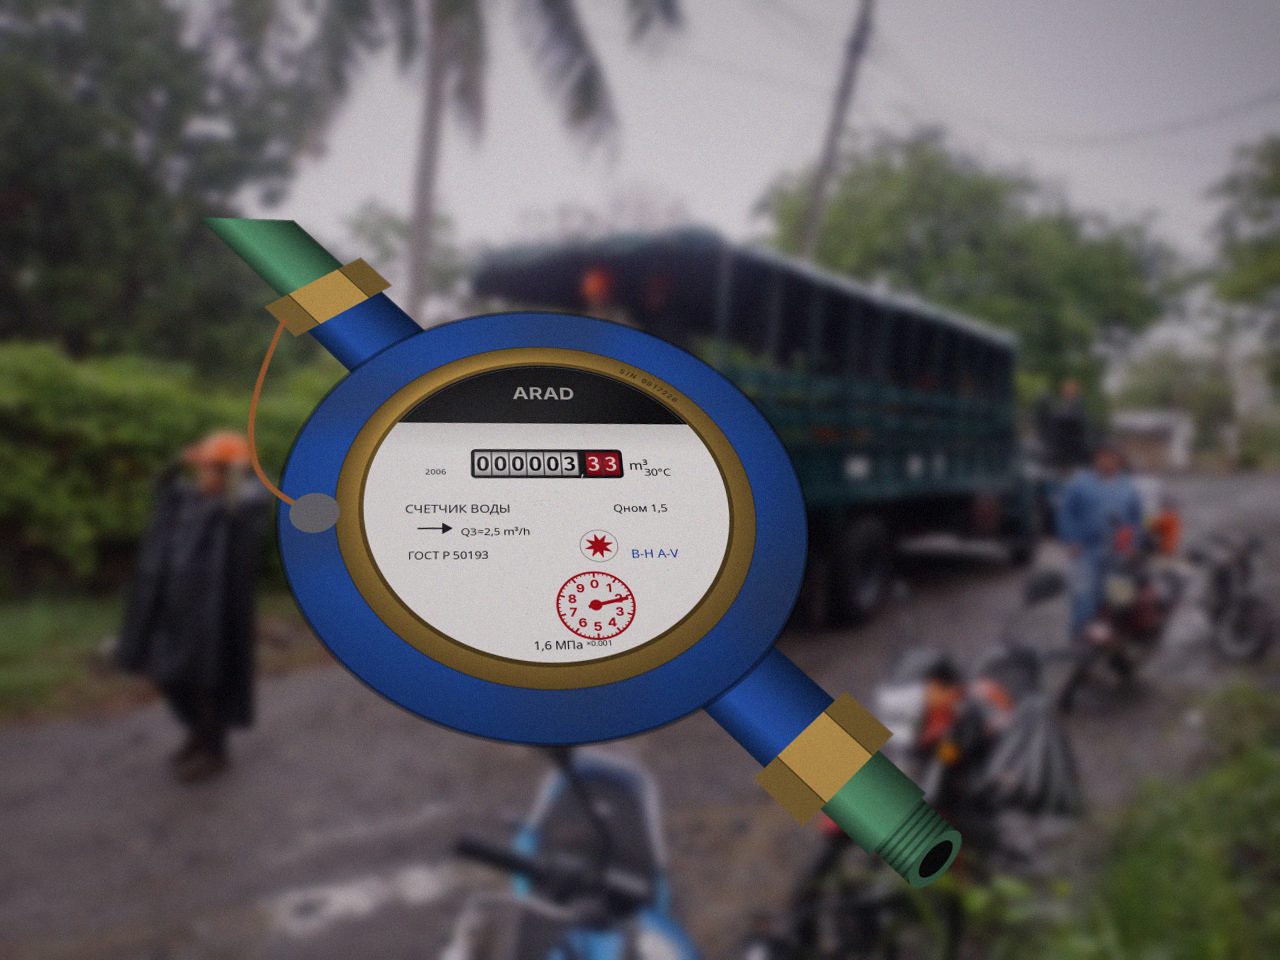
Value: 3.332 m³
